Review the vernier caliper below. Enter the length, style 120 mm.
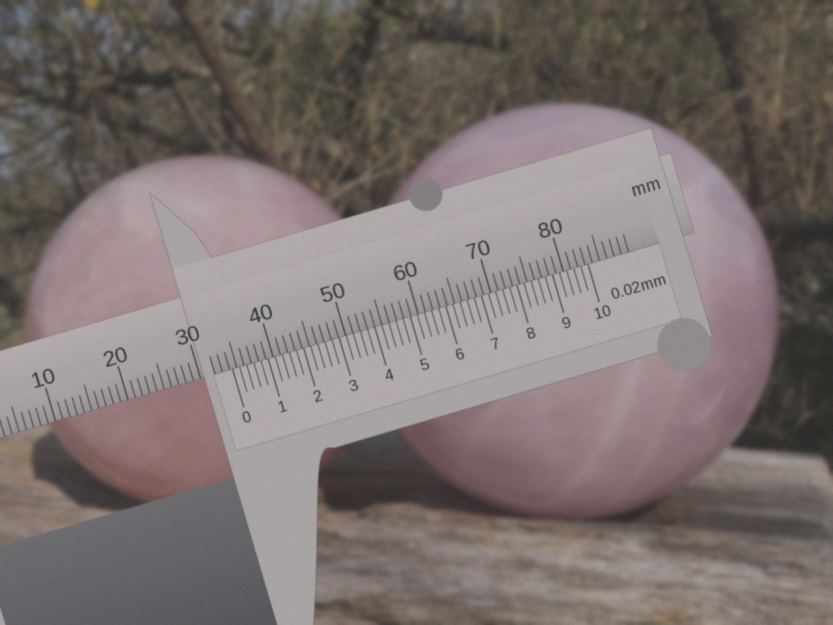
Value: 34.4 mm
